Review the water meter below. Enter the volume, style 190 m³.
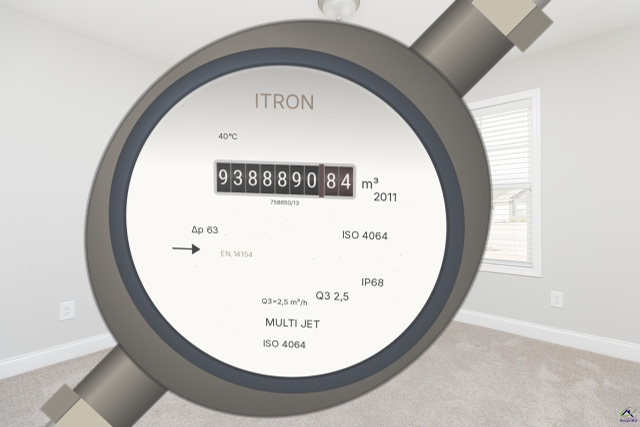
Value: 9388890.84 m³
